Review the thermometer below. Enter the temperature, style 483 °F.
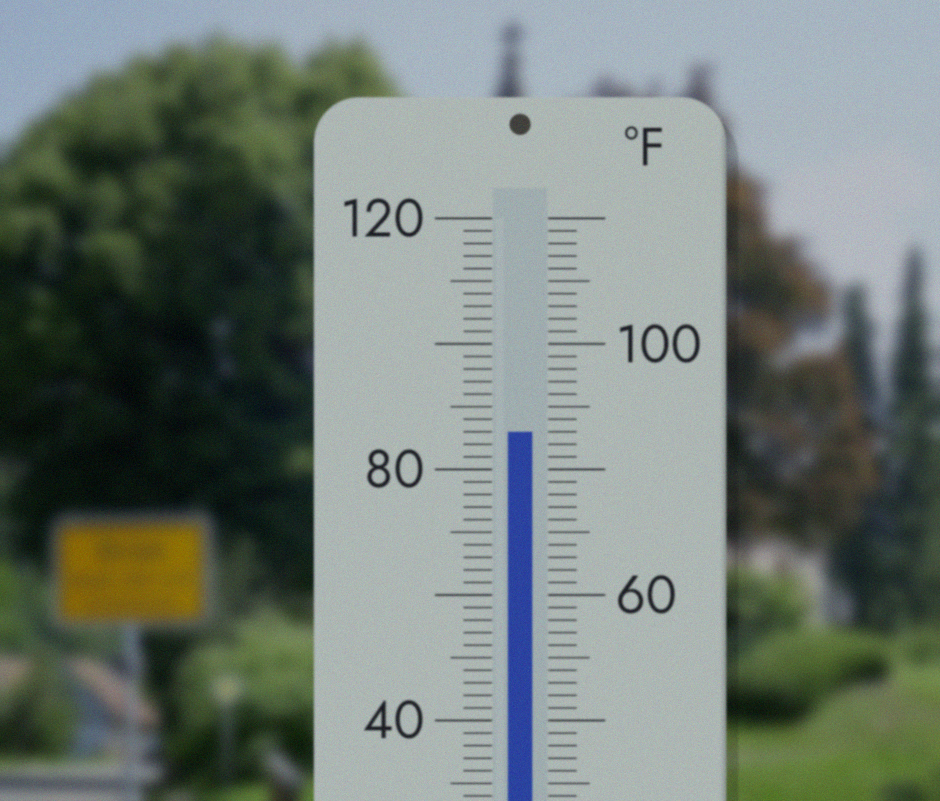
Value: 86 °F
